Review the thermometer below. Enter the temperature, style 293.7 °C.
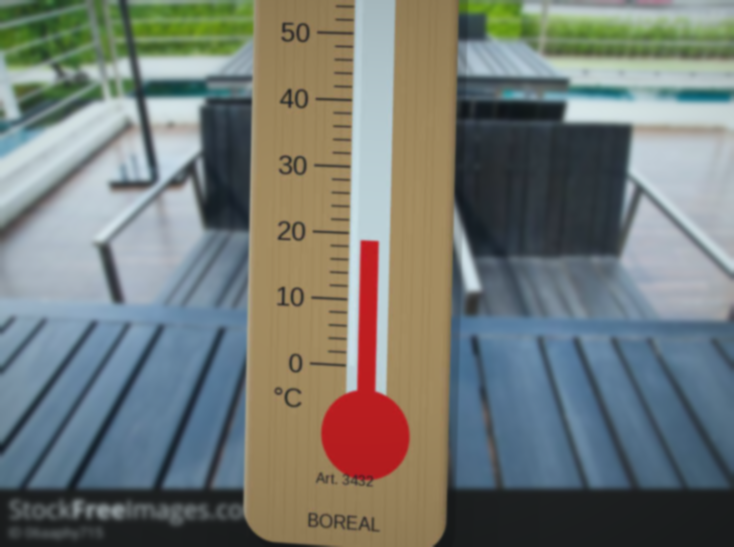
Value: 19 °C
